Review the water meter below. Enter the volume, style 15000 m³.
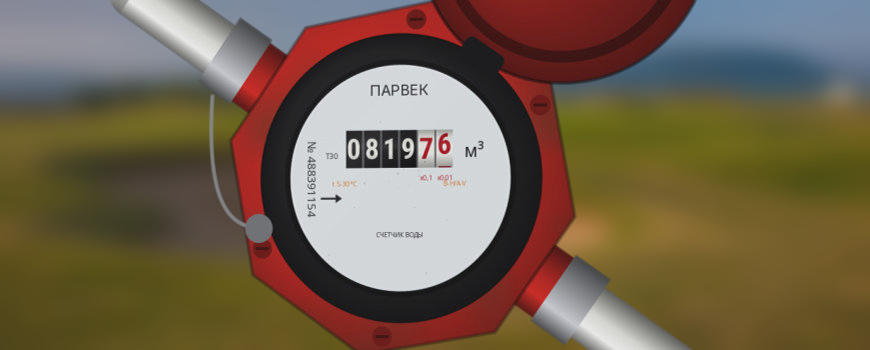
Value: 819.76 m³
